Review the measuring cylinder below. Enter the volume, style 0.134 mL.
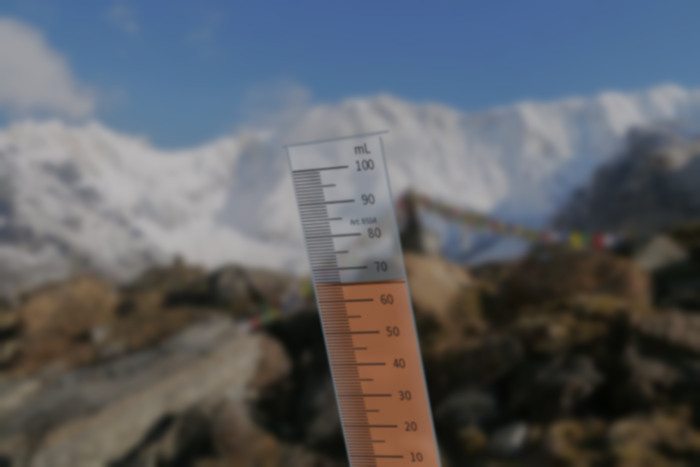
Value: 65 mL
